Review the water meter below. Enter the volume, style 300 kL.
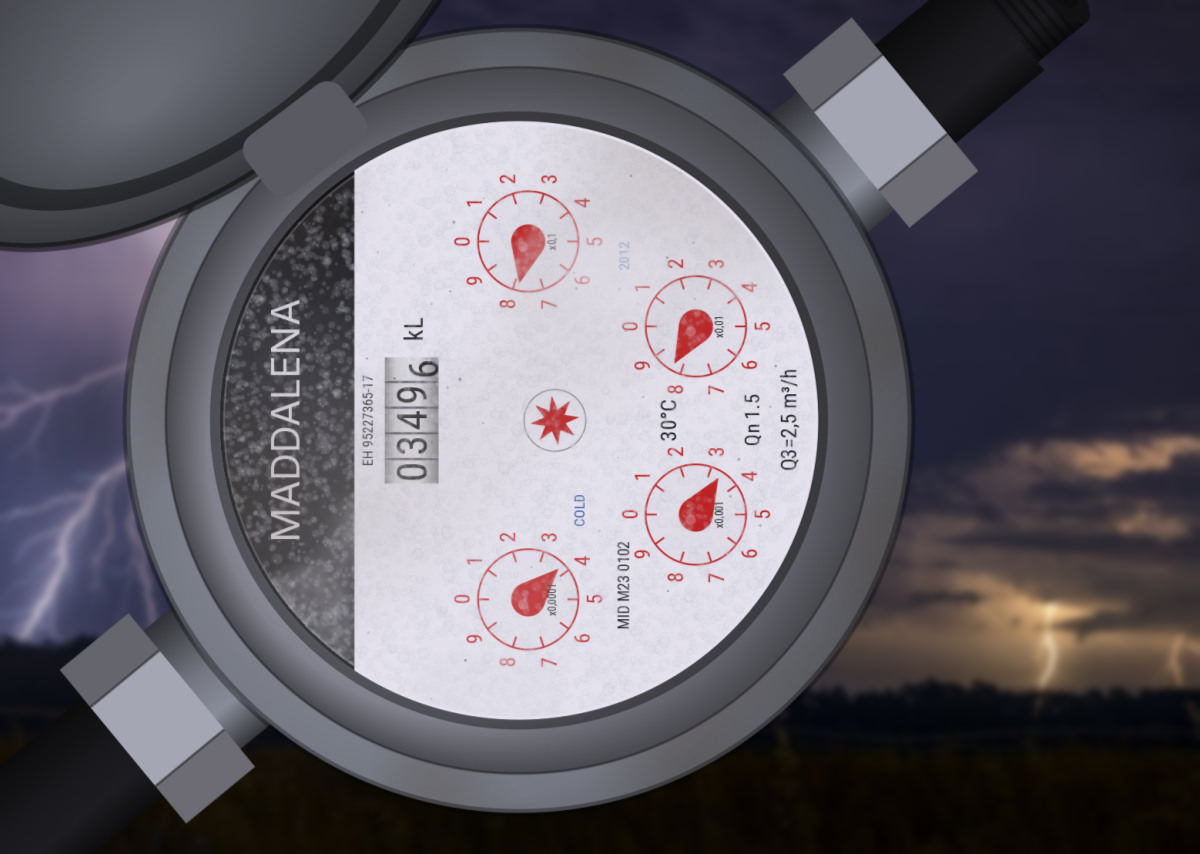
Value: 3495.7833 kL
